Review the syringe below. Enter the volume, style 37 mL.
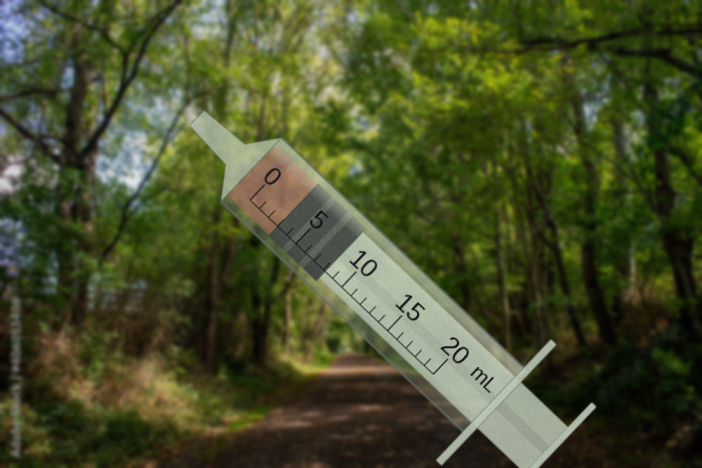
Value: 3 mL
